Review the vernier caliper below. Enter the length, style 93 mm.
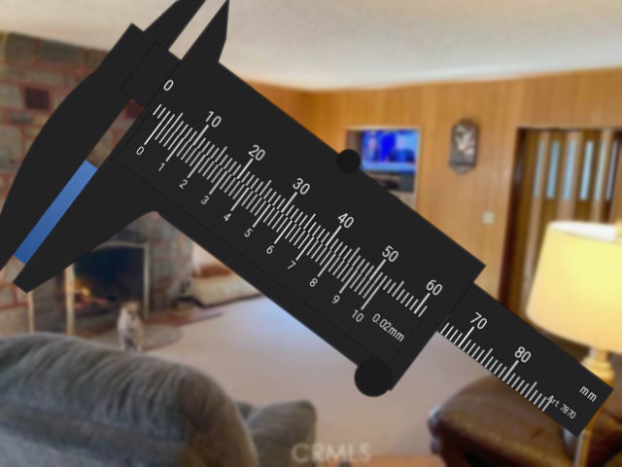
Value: 3.0 mm
